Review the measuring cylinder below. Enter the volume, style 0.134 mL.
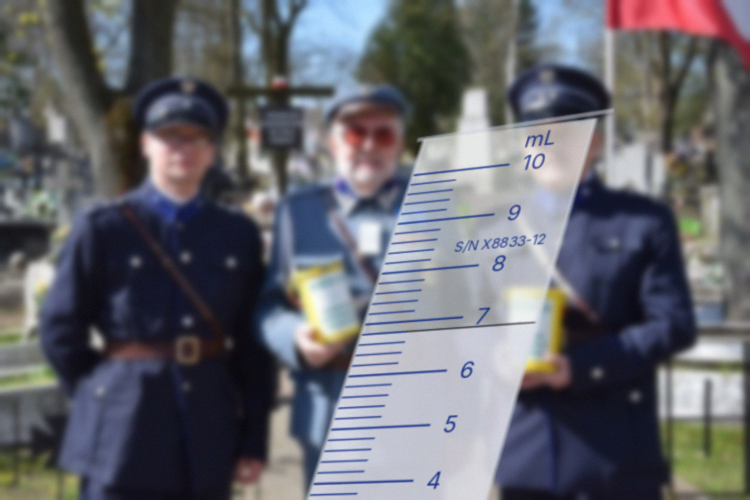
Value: 6.8 mL
